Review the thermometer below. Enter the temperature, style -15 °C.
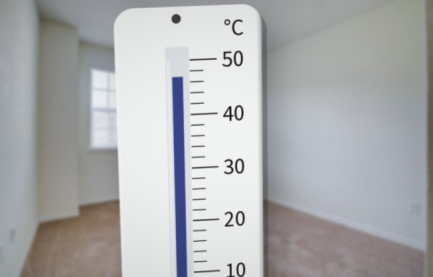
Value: 47 °C
